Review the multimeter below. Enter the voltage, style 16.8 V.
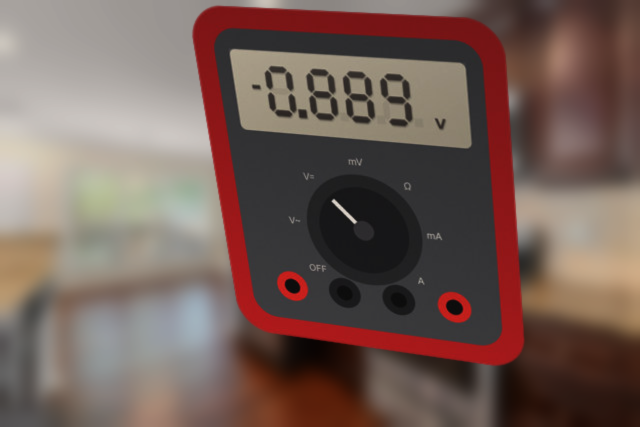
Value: -0.889 V
